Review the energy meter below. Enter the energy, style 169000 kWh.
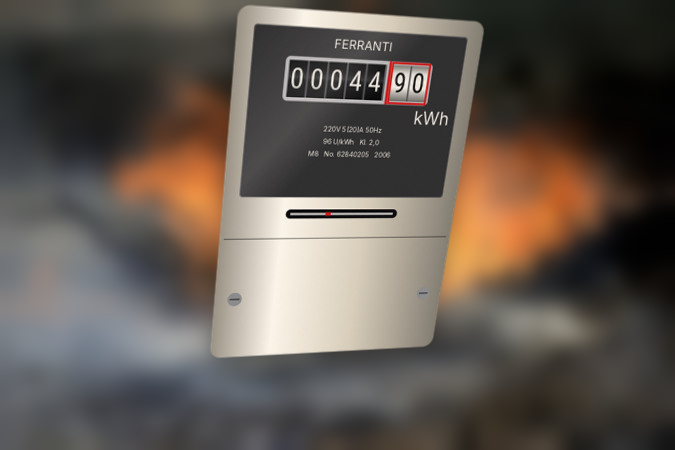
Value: 44.90 kWh
